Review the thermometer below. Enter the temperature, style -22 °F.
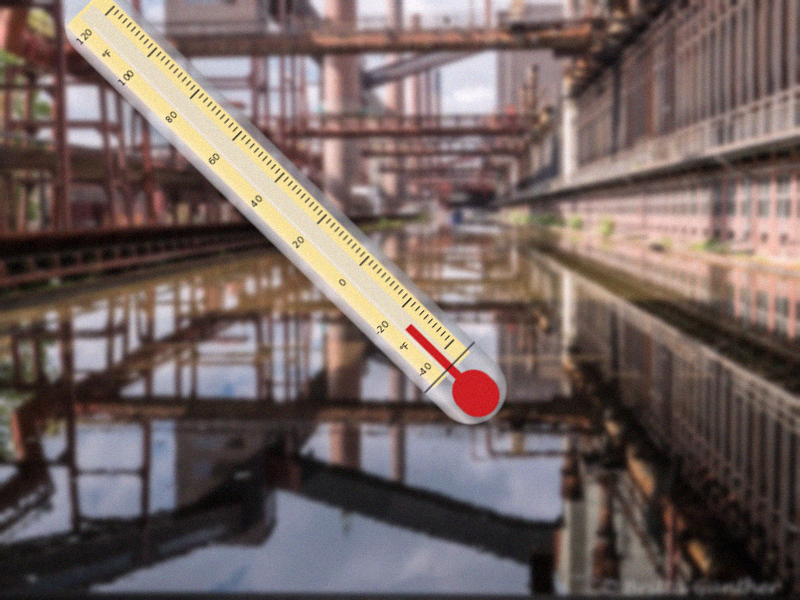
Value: -26 °F
